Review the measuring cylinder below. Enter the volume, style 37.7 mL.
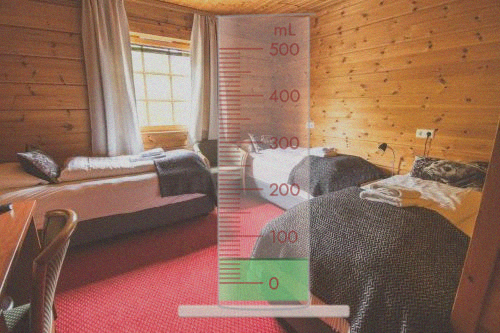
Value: 50 mL
